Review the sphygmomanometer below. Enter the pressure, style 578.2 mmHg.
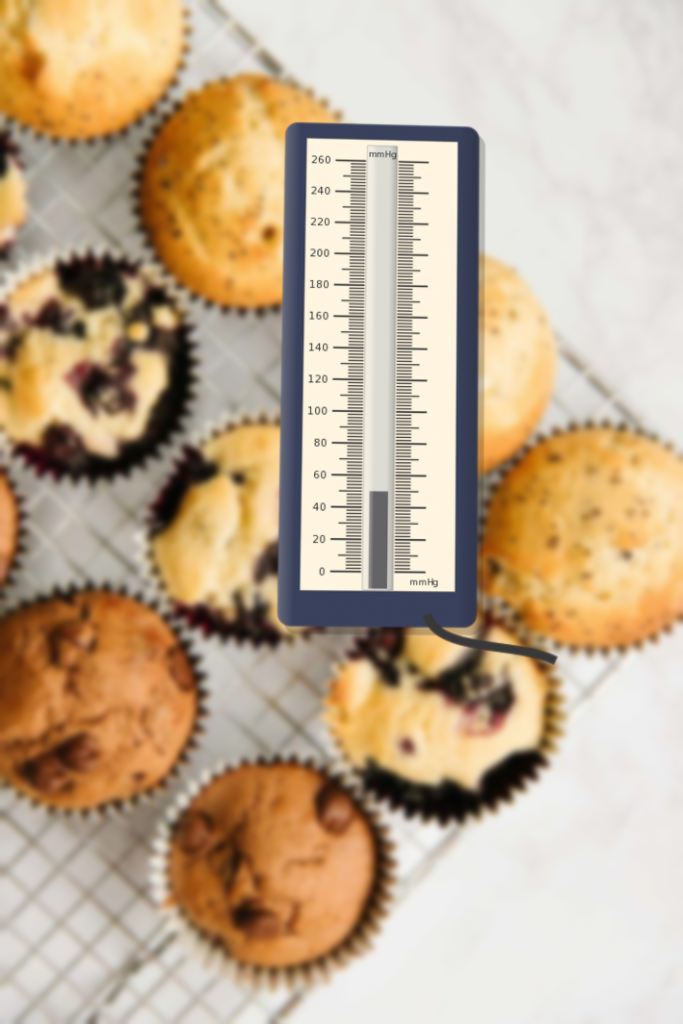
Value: 50 mmHg
